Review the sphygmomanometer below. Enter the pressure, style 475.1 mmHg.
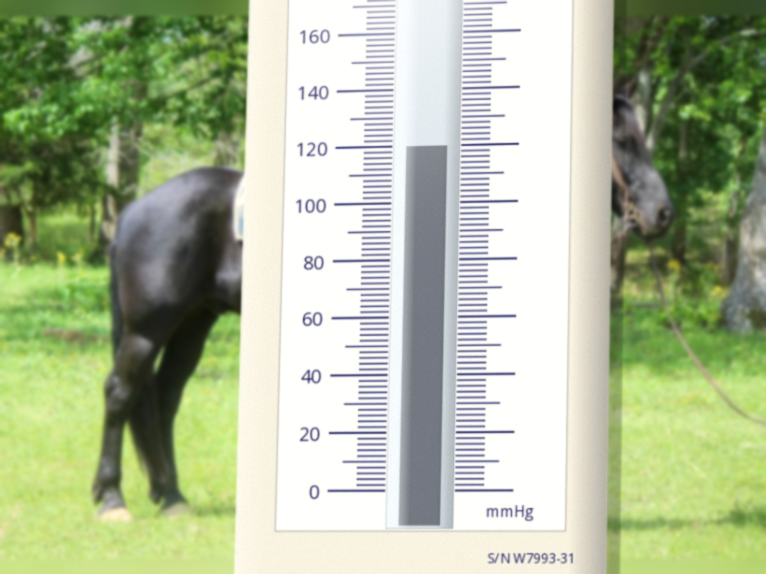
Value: 120 mmHg
